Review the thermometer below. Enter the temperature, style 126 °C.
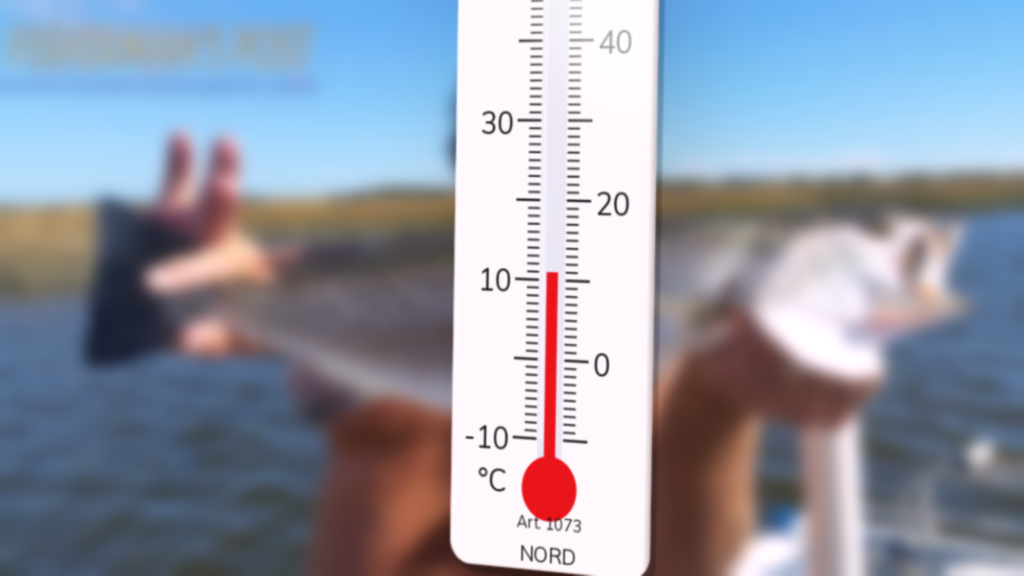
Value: 11 °C
